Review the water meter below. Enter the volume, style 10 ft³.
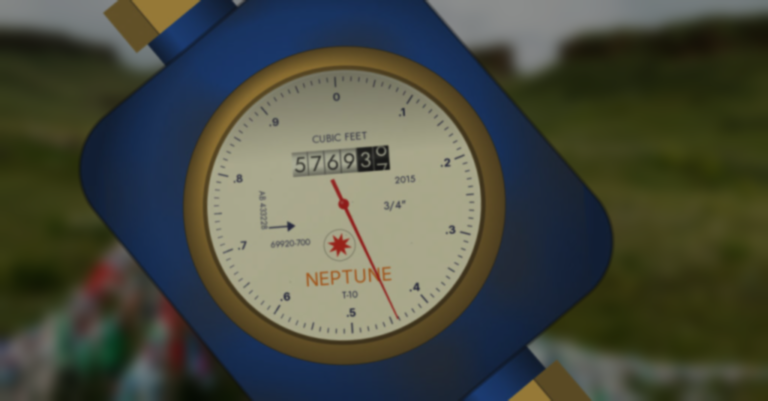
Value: 576936.44 ft³
